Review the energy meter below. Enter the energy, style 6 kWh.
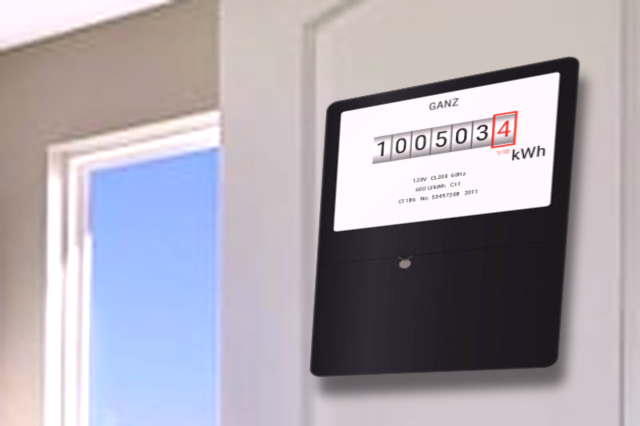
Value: 100503.4 kWh
